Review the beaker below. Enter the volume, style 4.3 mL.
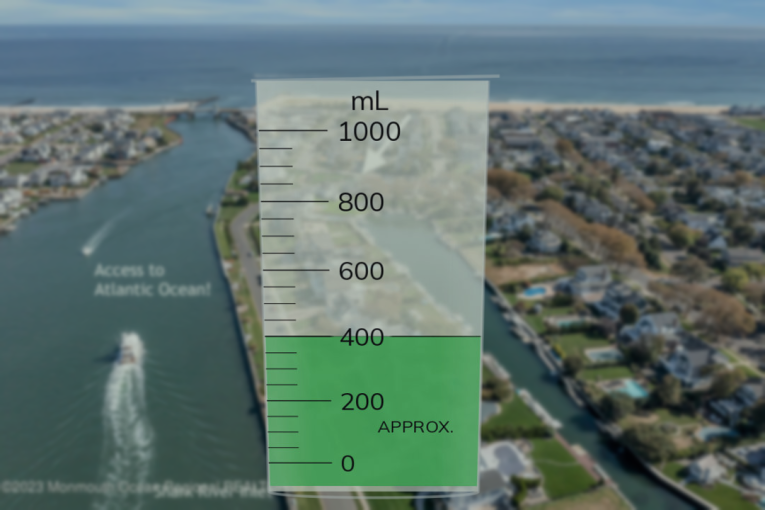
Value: 400 mL
